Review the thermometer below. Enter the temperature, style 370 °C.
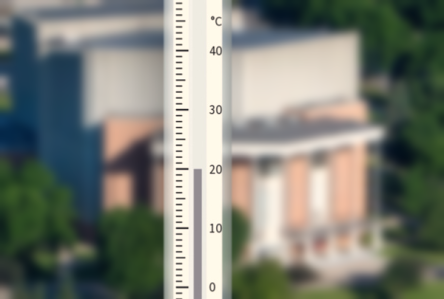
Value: 20 °C
